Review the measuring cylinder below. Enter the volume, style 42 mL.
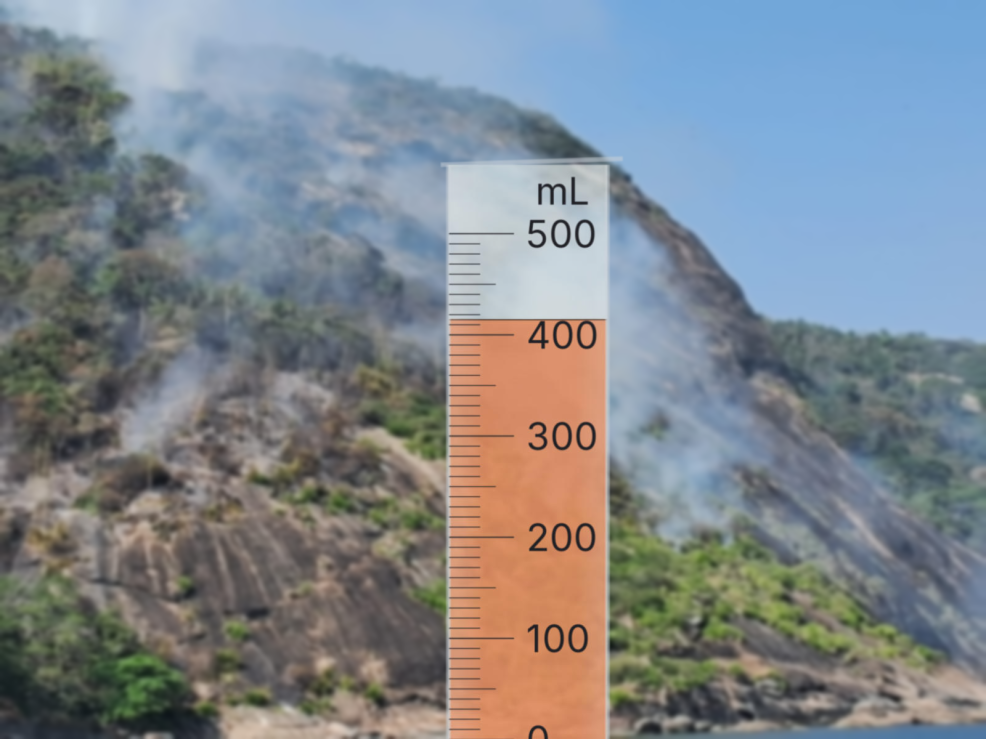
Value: 415 mL
